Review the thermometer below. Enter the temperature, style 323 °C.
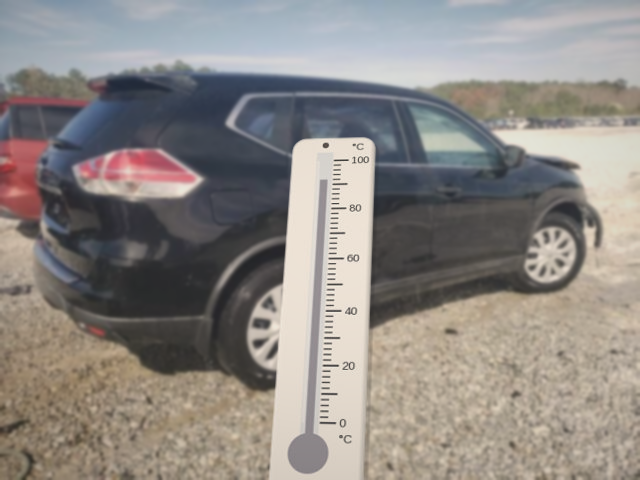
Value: 92 °C
